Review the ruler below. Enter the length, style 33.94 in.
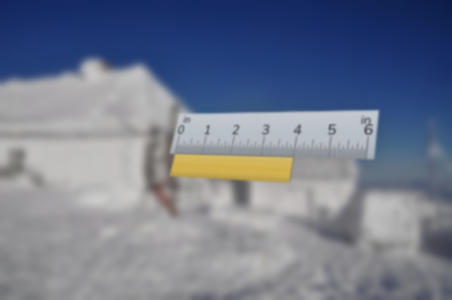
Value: 4 in
